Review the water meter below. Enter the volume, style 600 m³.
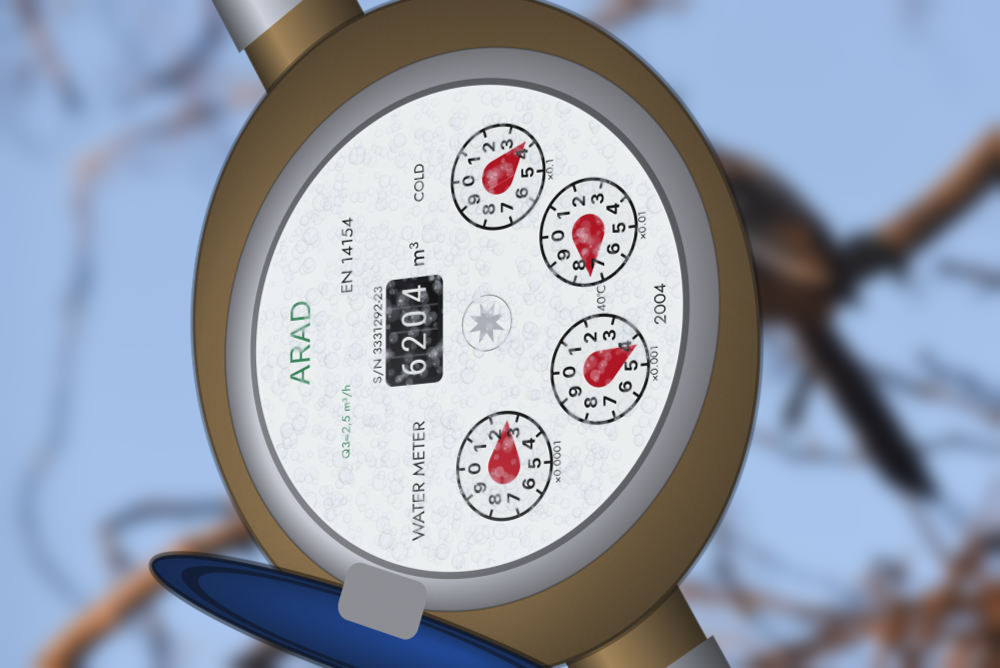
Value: 6204.3742 m³
